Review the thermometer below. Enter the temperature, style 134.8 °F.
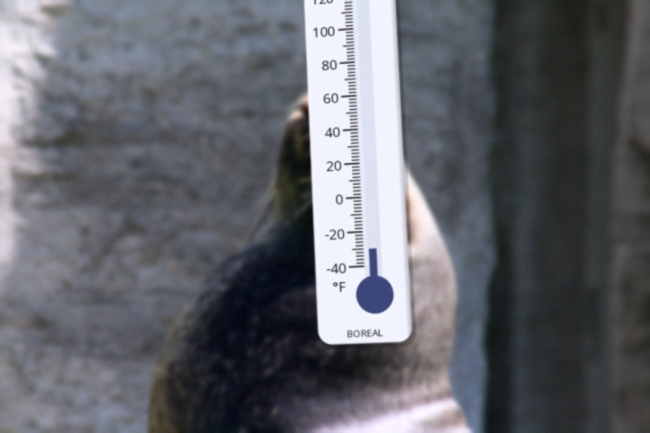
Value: -30 °F
